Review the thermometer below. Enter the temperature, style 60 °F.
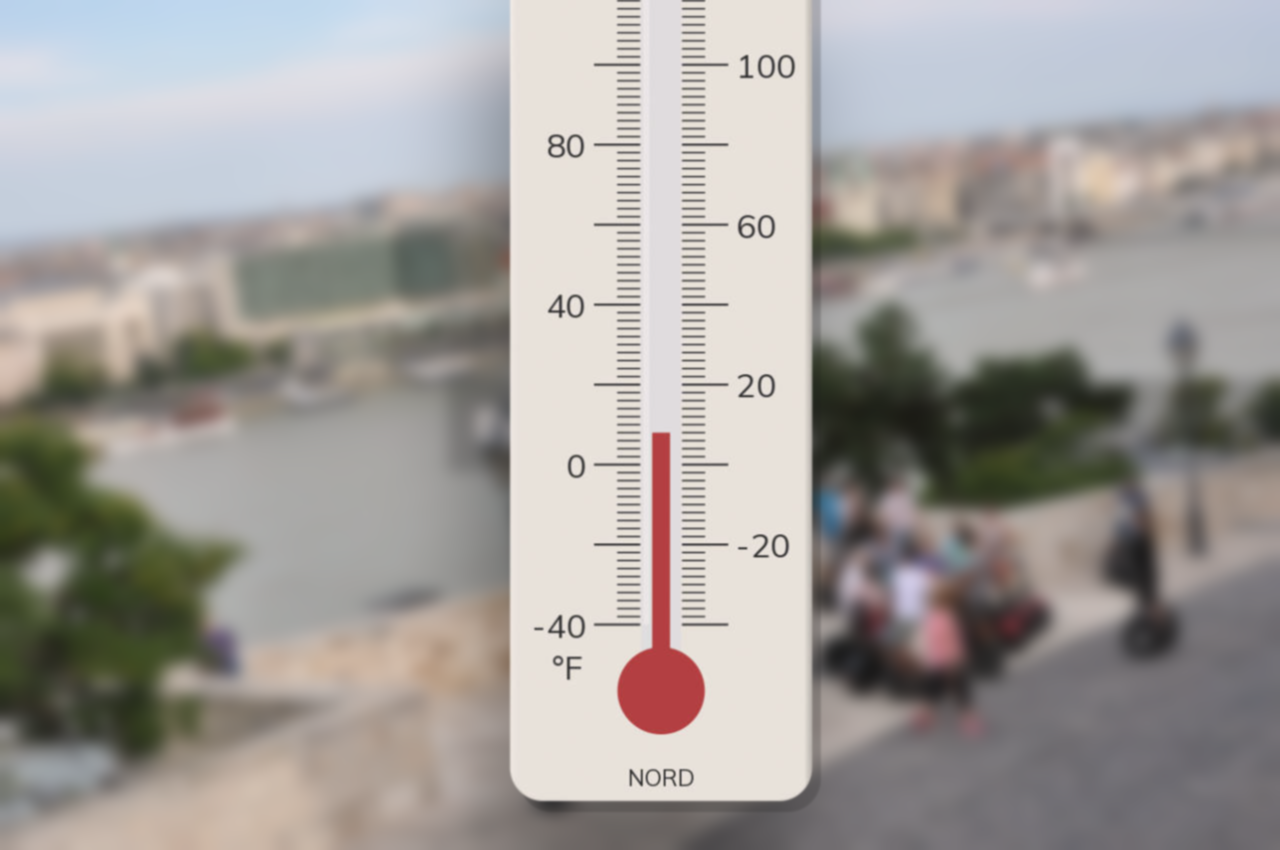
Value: 8 °F
